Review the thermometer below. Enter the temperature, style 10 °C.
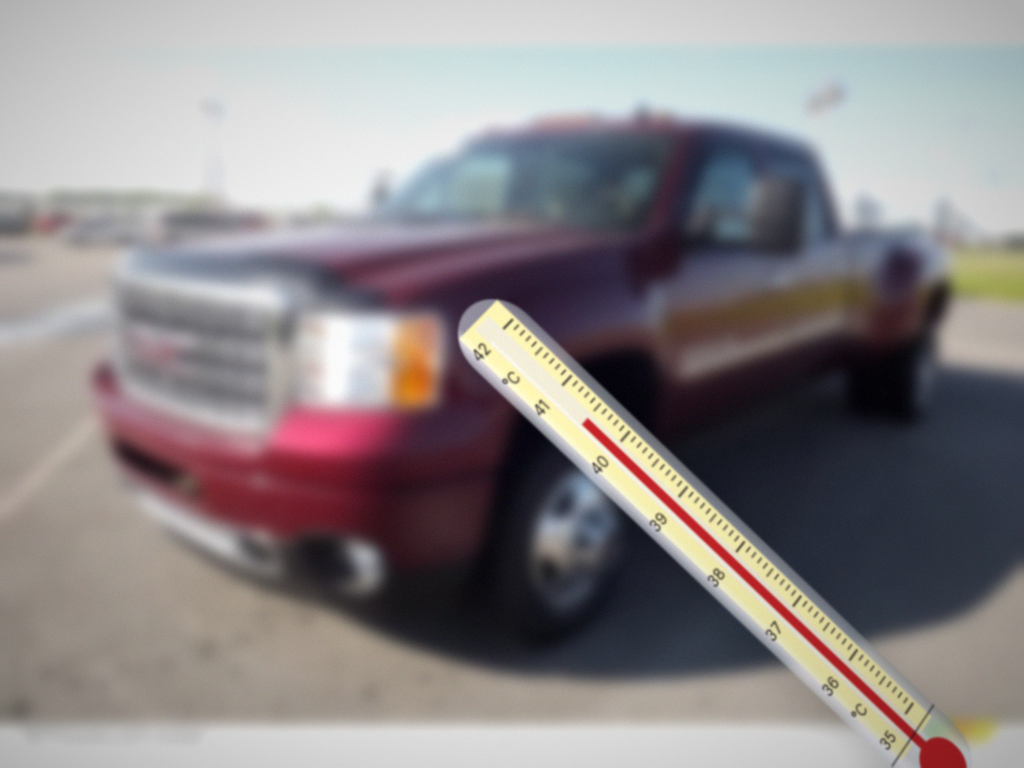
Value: 40.5 °C
